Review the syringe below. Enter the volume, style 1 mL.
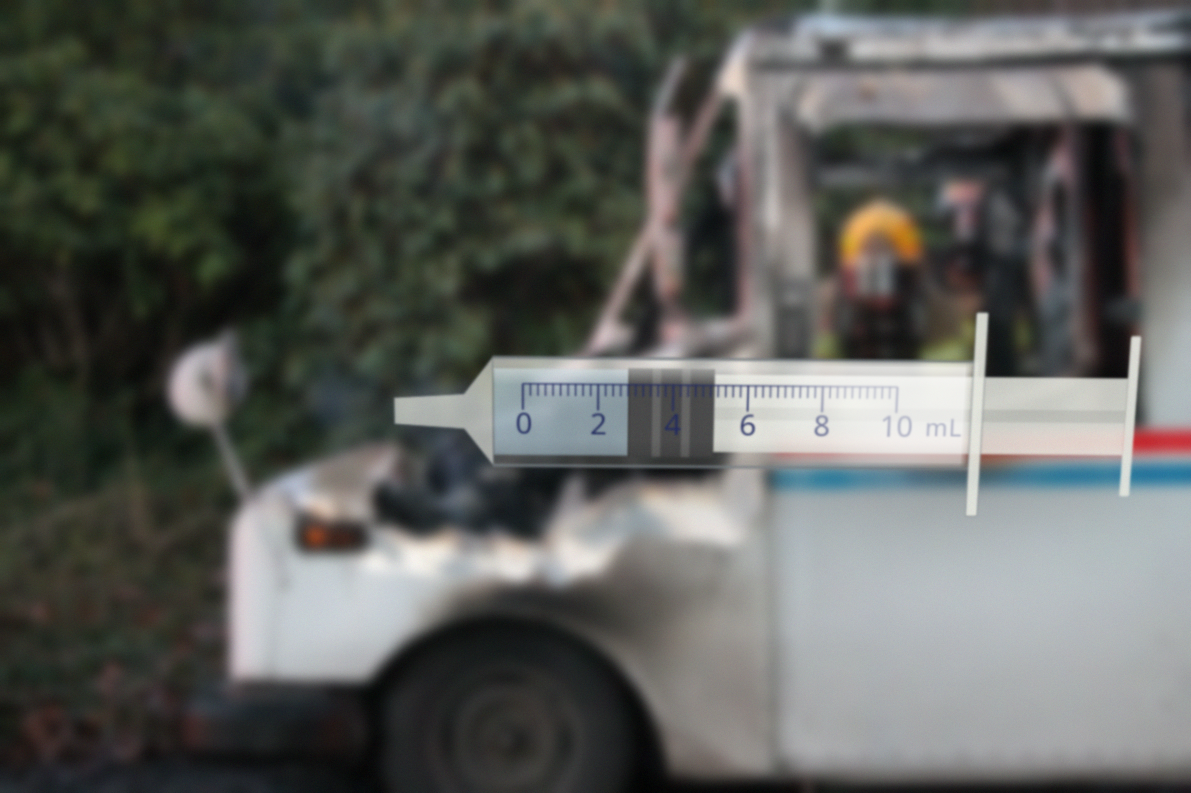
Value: 2.8 mL
